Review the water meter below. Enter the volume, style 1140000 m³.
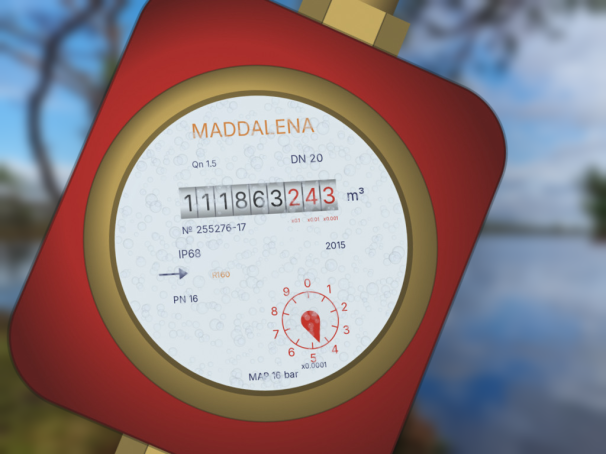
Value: 111863.2434 m³
